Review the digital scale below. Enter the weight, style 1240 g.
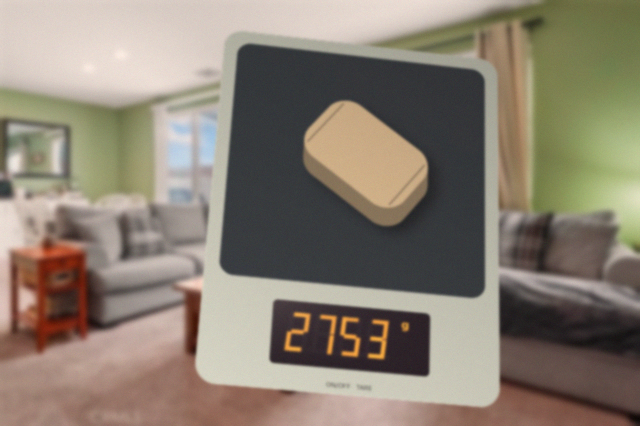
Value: 2753 g
